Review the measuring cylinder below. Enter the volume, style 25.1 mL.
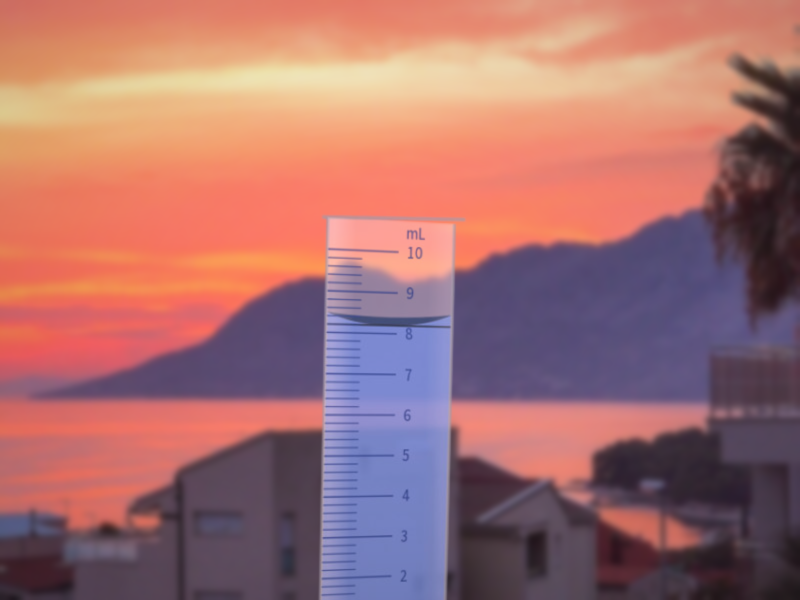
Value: 8.2 mL
